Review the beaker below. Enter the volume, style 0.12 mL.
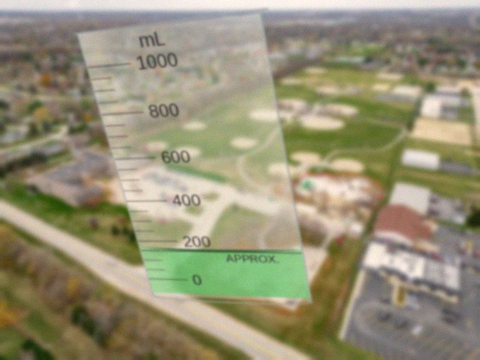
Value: 150 mL
